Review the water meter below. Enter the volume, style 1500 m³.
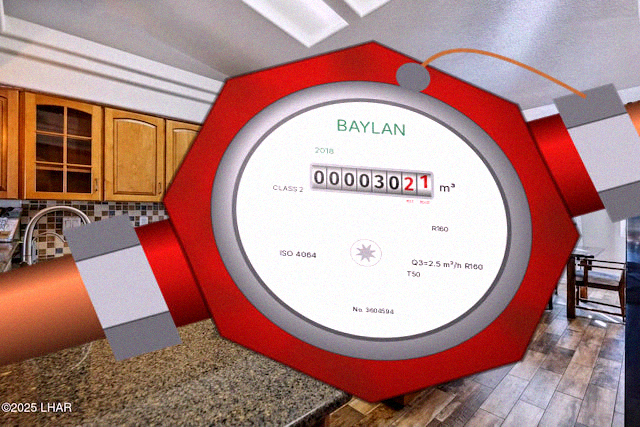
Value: 30.21 m³
